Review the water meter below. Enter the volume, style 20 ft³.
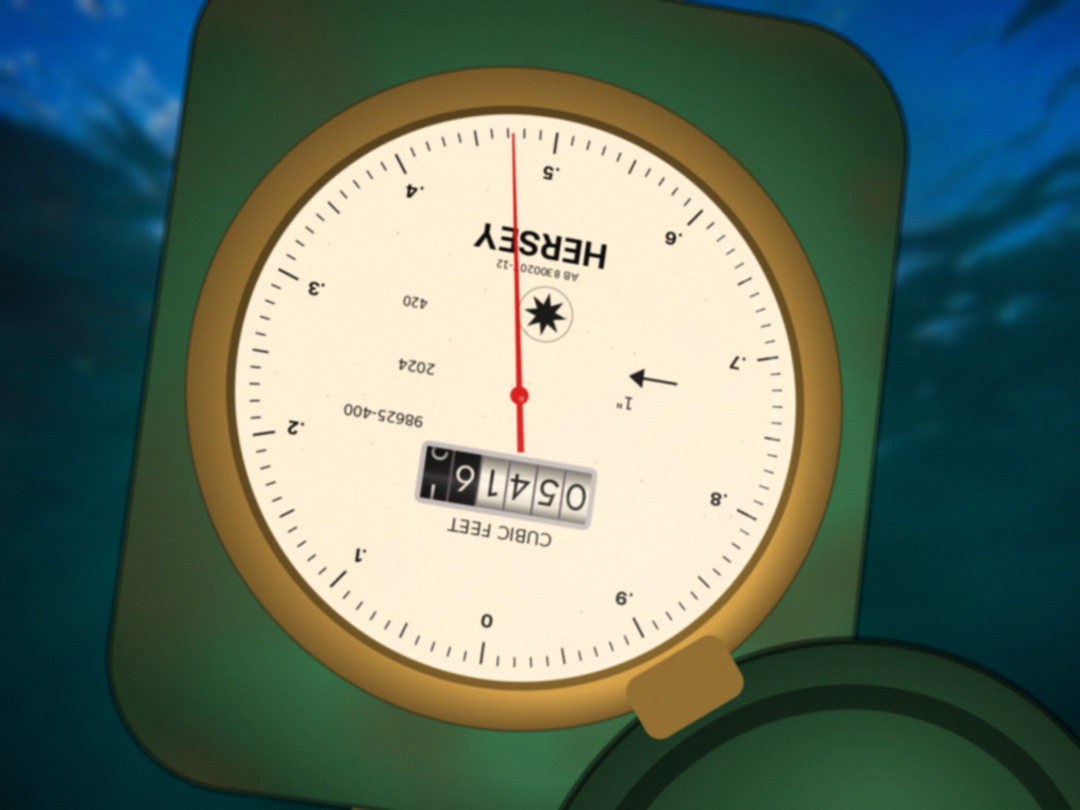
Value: 54161.47 ft³
